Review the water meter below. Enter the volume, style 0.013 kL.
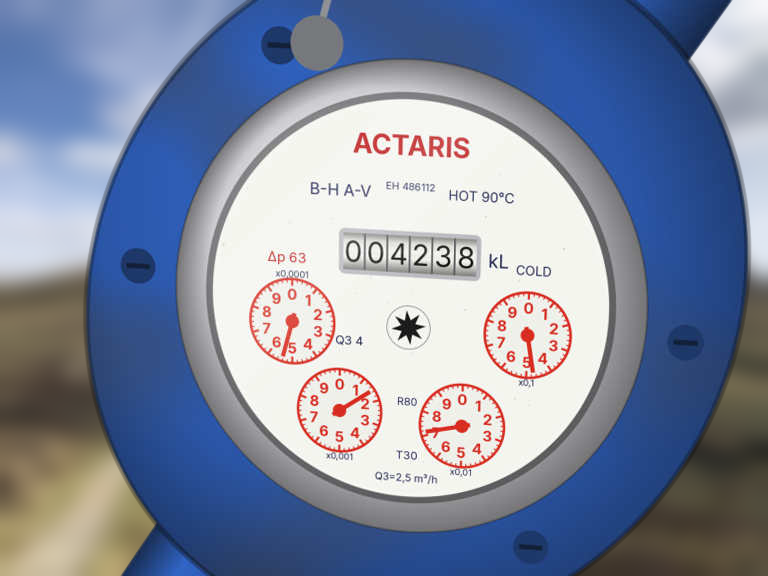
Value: 4238.4715 kL
